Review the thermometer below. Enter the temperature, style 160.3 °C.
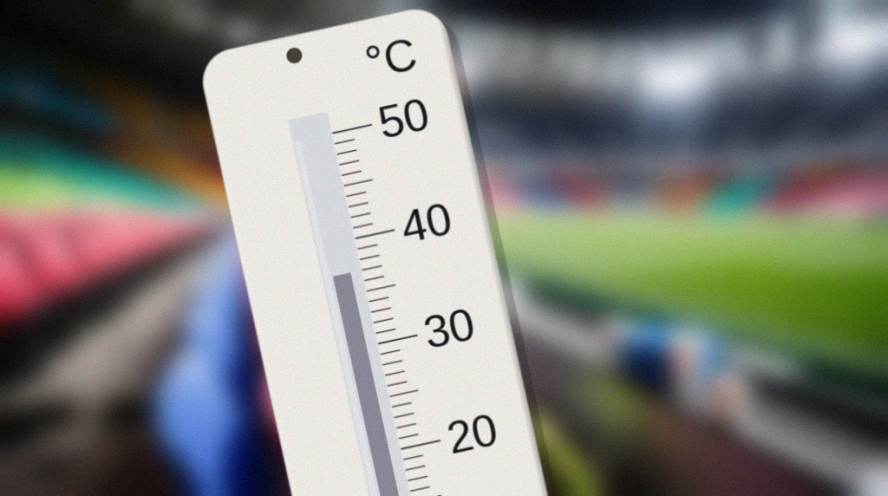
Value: 37 °C
